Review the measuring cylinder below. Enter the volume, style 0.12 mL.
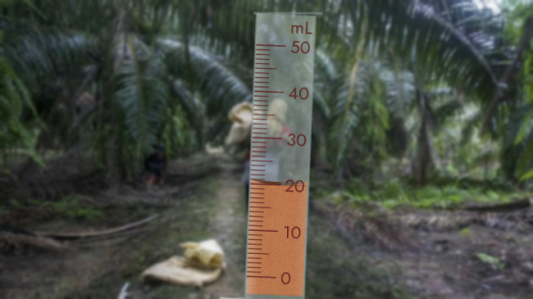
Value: 20 mL
